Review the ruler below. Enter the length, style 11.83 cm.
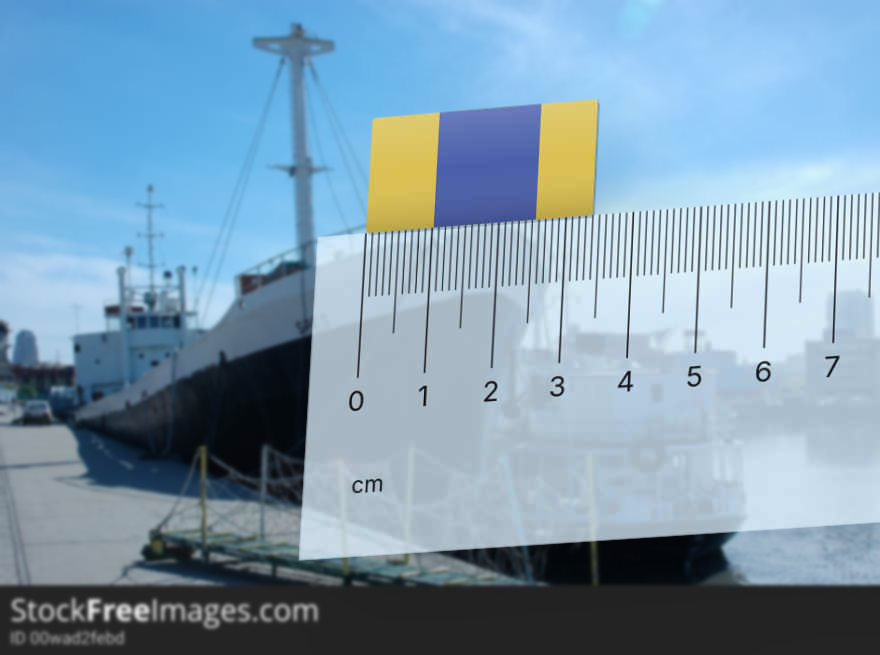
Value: 3.4 cm
